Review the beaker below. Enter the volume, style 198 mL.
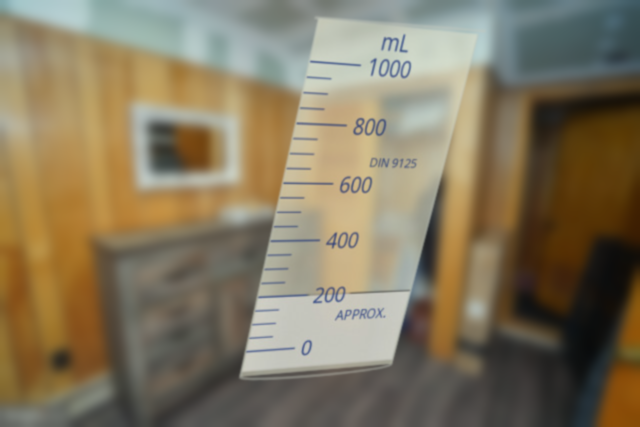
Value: 200 mL
